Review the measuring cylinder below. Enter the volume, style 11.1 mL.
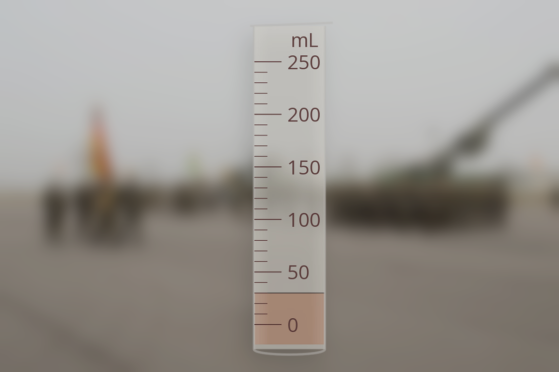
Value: 30 mL
